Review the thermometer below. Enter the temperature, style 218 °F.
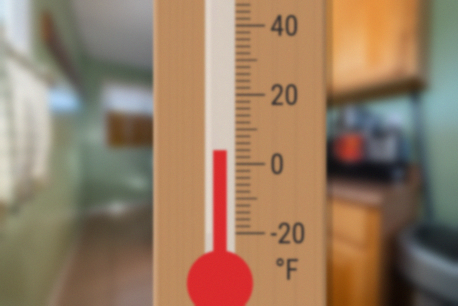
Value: 4 °F
